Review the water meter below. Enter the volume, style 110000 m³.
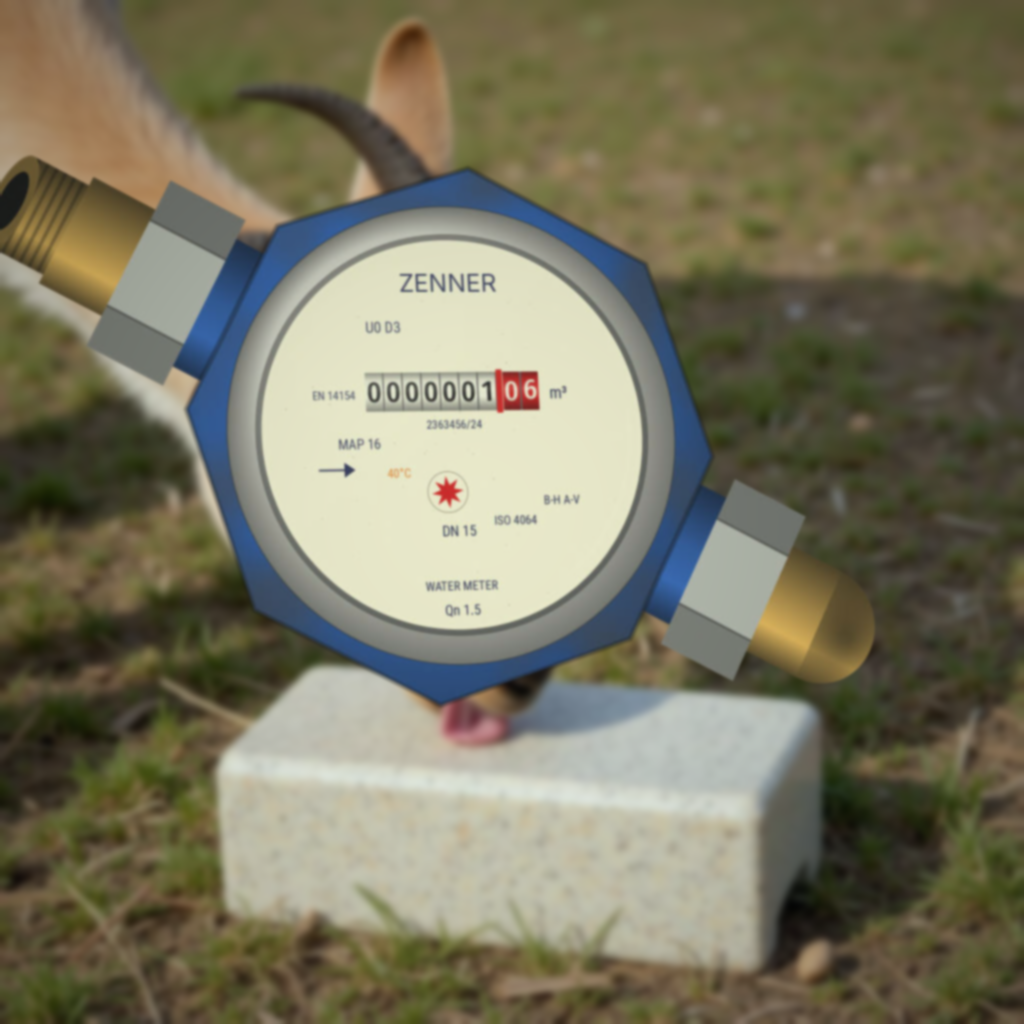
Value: 1.06 m³
